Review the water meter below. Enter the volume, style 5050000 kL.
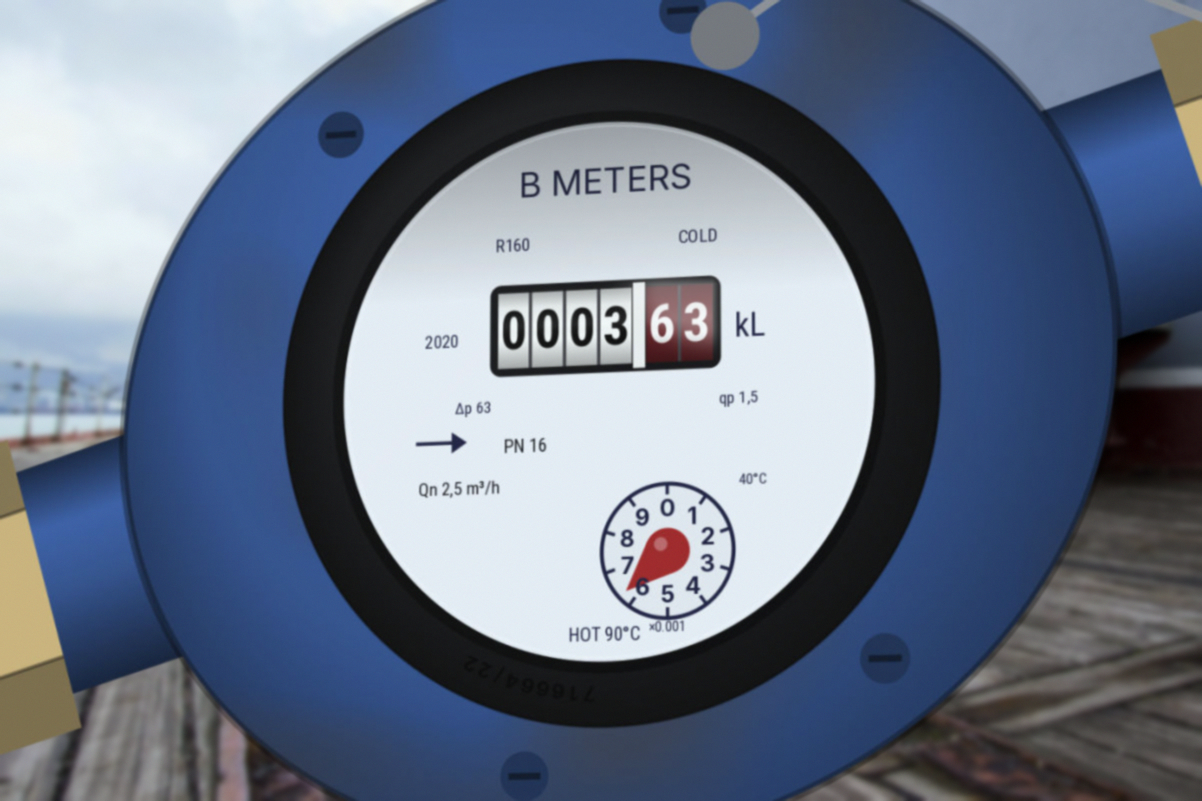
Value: 3.636 kL
